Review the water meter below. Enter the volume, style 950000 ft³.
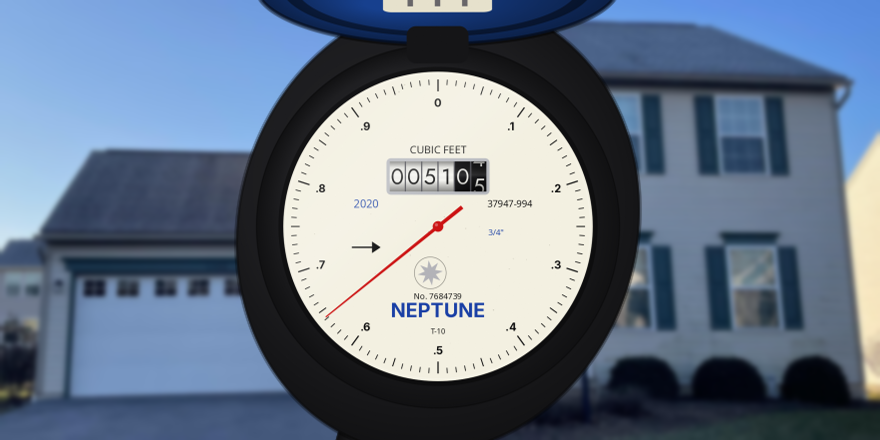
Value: 5104.64 ft³
